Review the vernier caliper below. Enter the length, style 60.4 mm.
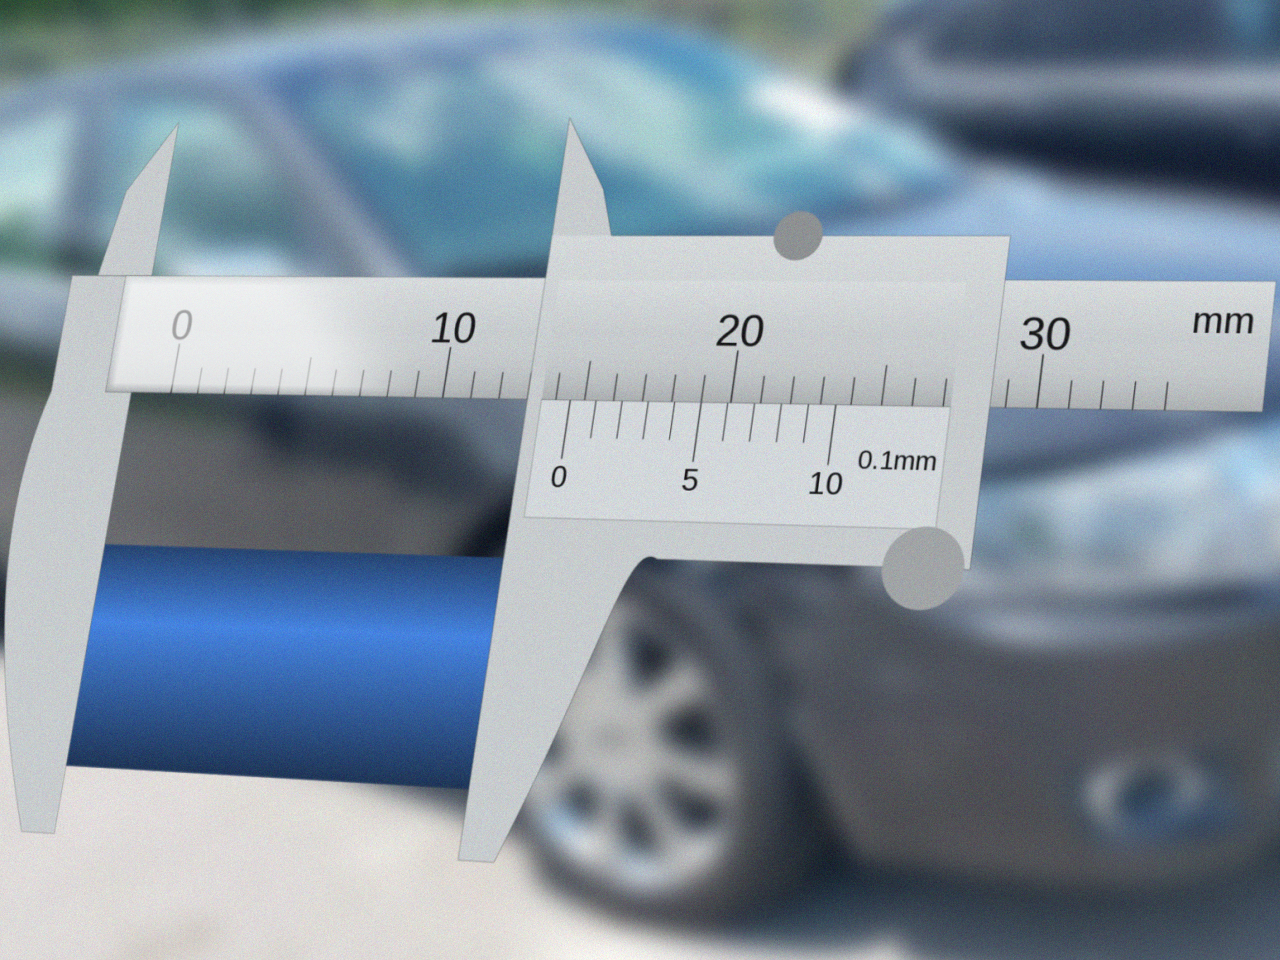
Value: 14.5 mm
